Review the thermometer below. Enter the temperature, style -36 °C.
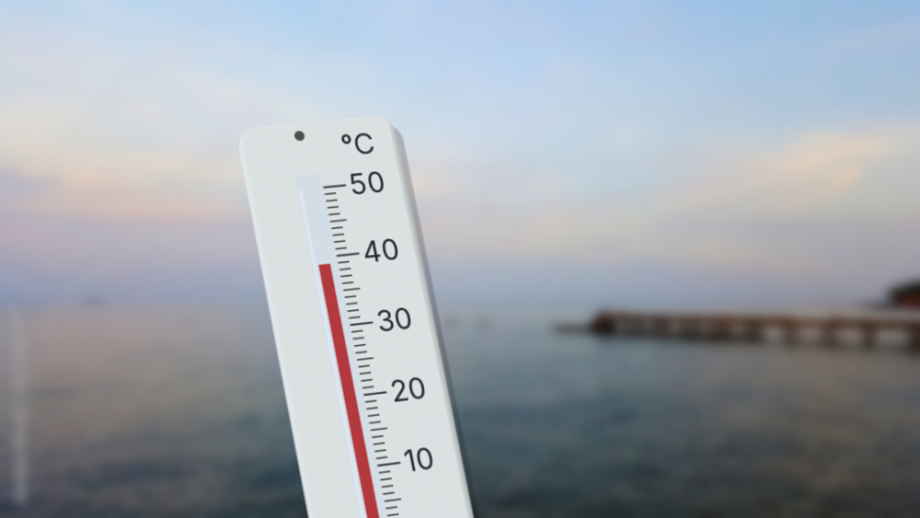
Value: 39 °C
